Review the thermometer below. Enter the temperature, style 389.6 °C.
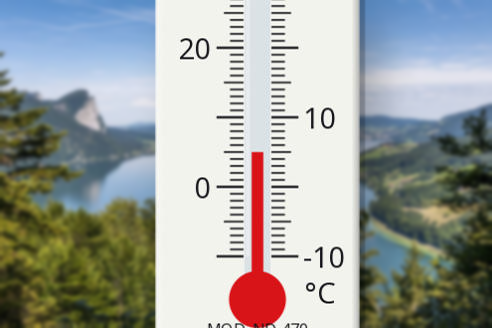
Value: 5 °C
